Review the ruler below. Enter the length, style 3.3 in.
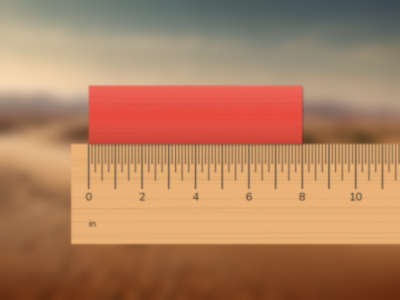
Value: 8 in
